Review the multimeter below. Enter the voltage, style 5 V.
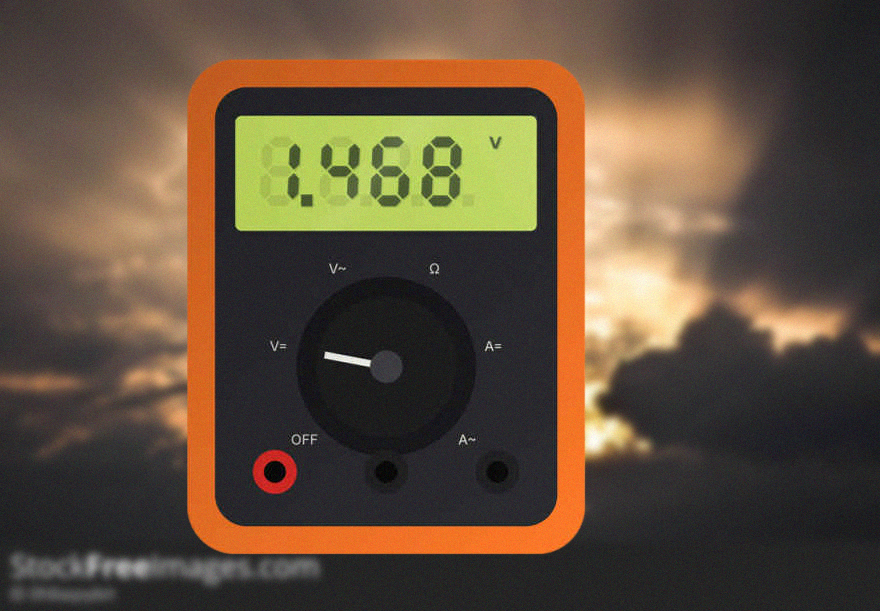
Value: 1.468 V
